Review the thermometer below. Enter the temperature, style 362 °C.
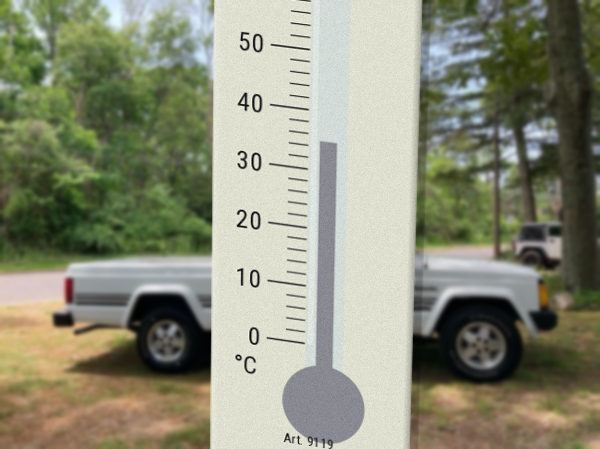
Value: 35 °C
